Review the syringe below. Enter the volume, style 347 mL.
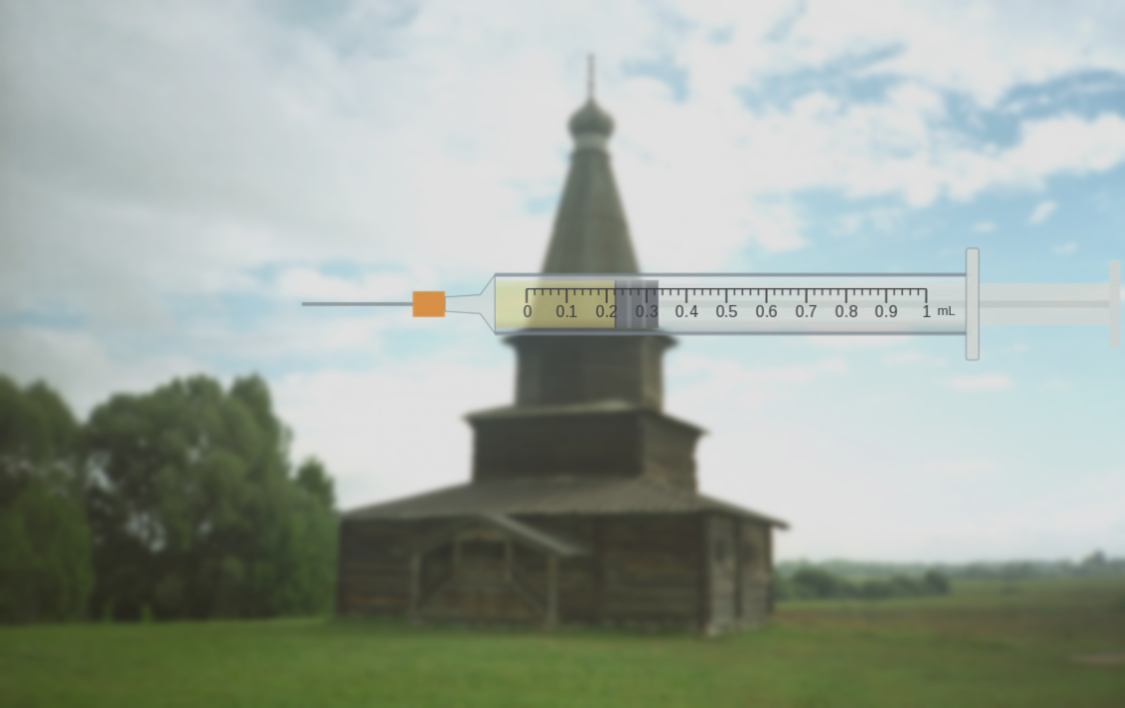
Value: 0.22 mL
